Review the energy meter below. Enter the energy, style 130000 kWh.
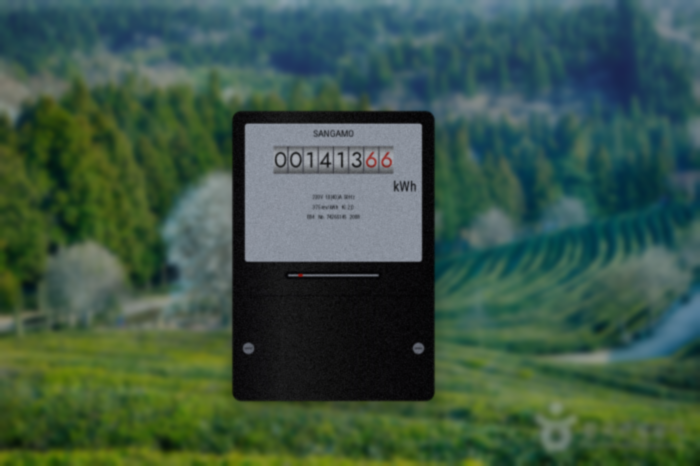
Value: 1413.66 kWh
